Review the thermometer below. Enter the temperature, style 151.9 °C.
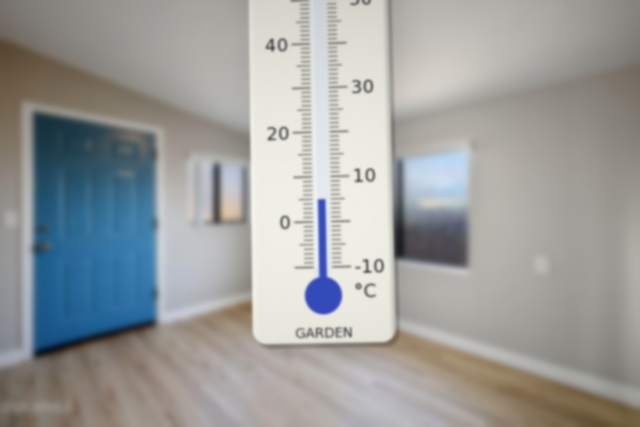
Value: 5 °C
